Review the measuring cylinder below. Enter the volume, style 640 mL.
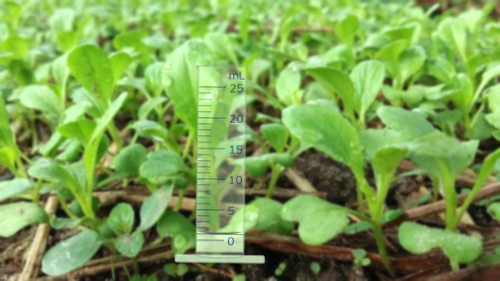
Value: 1 mL
